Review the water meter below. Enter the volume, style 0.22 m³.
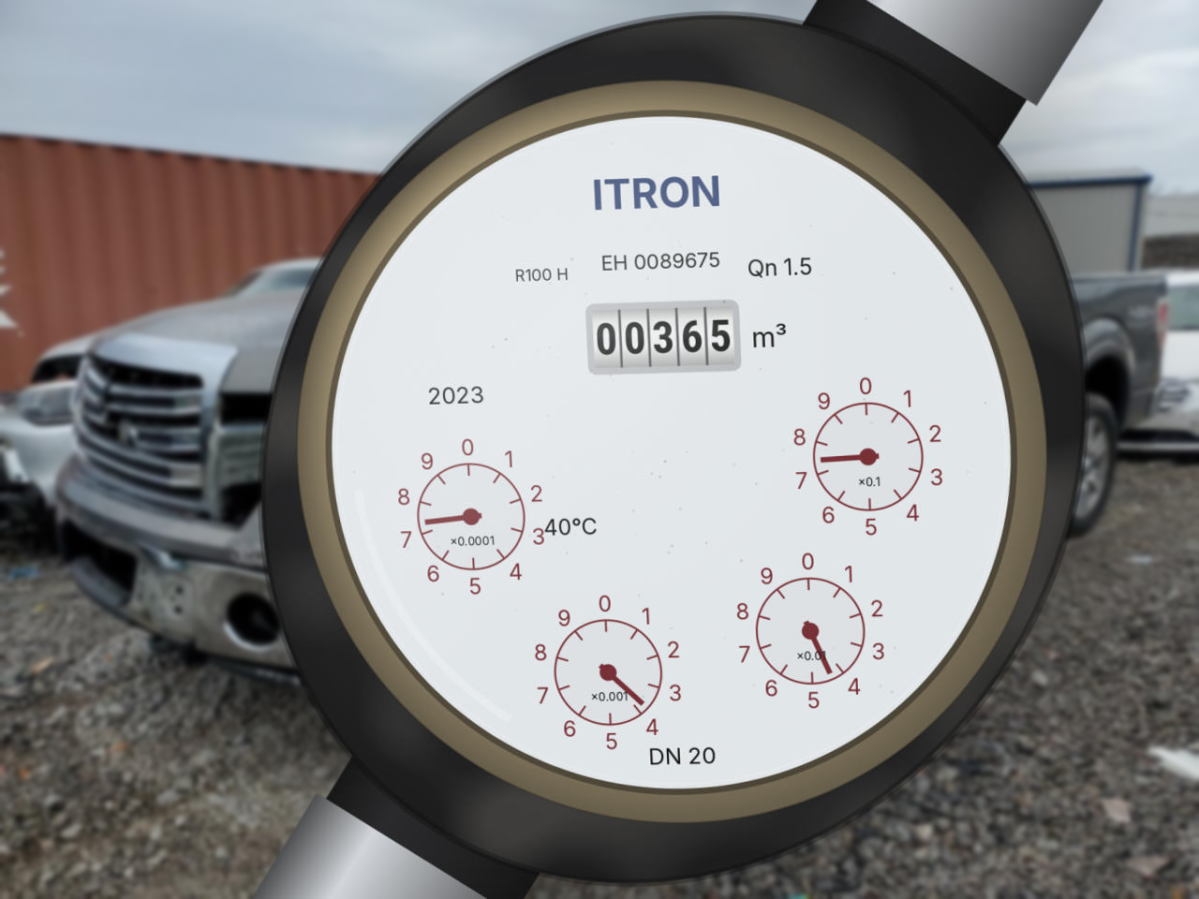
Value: 365.7437 m³
